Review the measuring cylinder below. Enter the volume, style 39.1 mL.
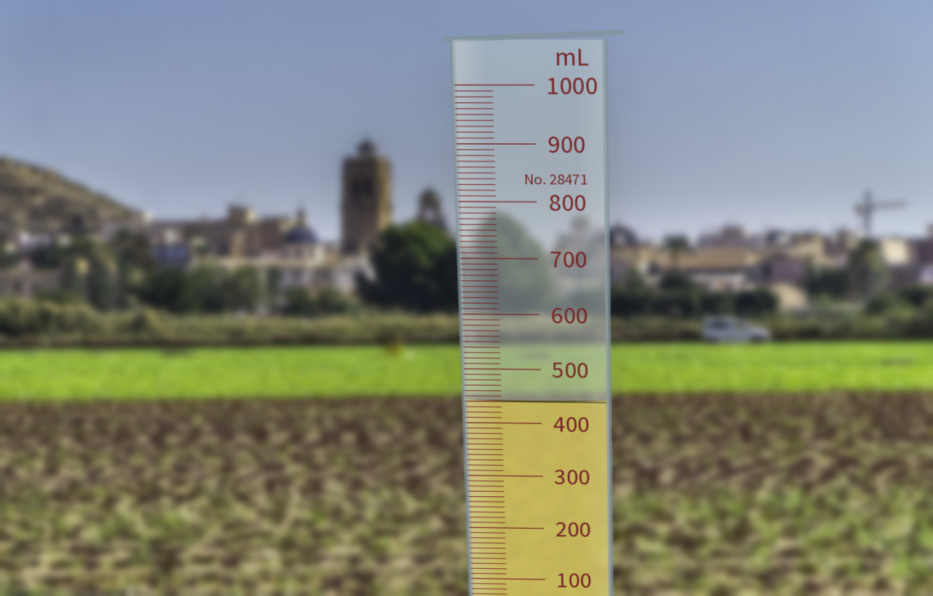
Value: 440 mL
